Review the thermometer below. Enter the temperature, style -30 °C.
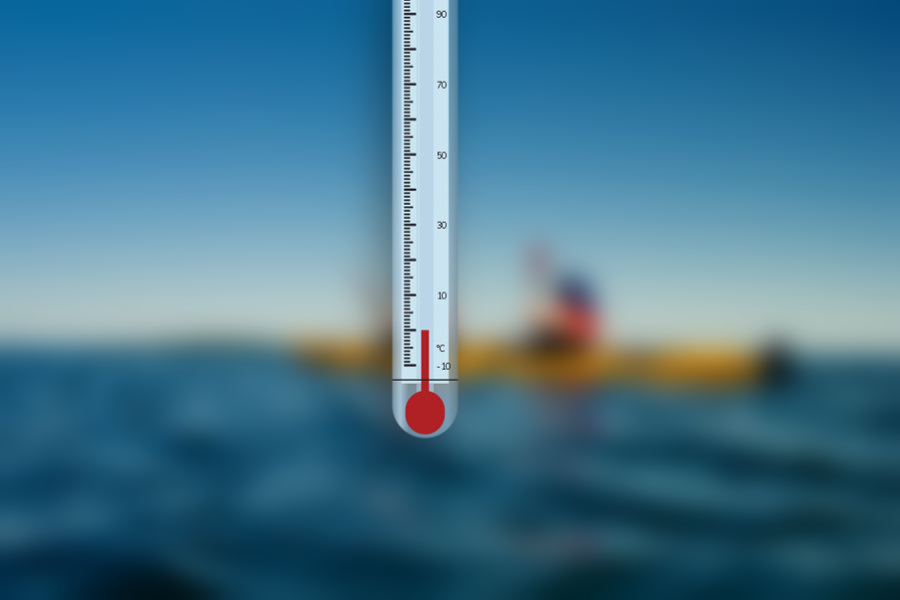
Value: 0 °C
